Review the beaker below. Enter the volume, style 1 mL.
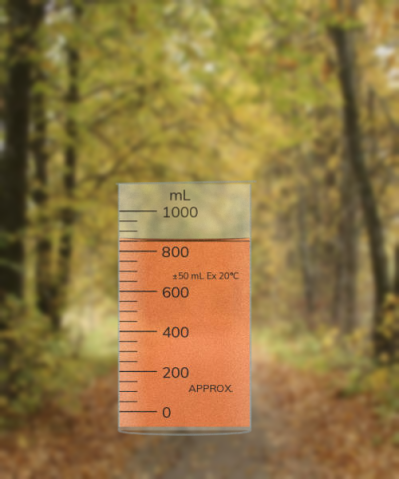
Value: 850 mL
